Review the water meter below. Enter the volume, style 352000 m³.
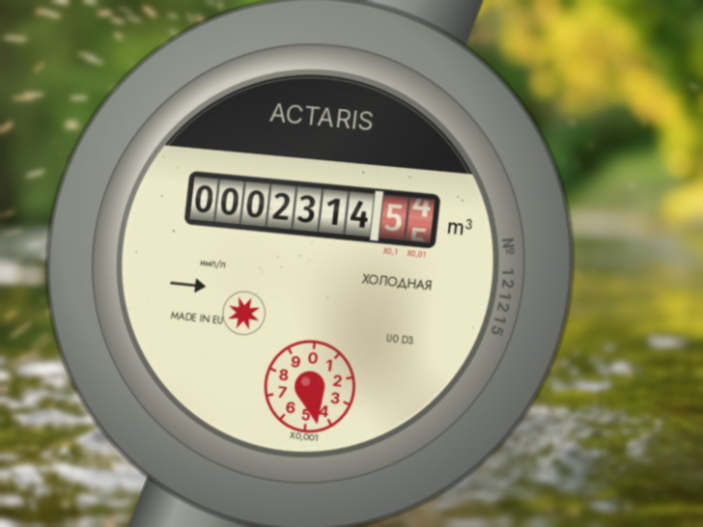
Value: 2314.544 m³
